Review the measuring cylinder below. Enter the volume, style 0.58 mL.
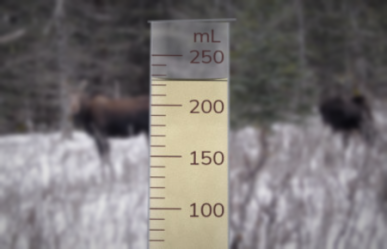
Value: 225 mL
